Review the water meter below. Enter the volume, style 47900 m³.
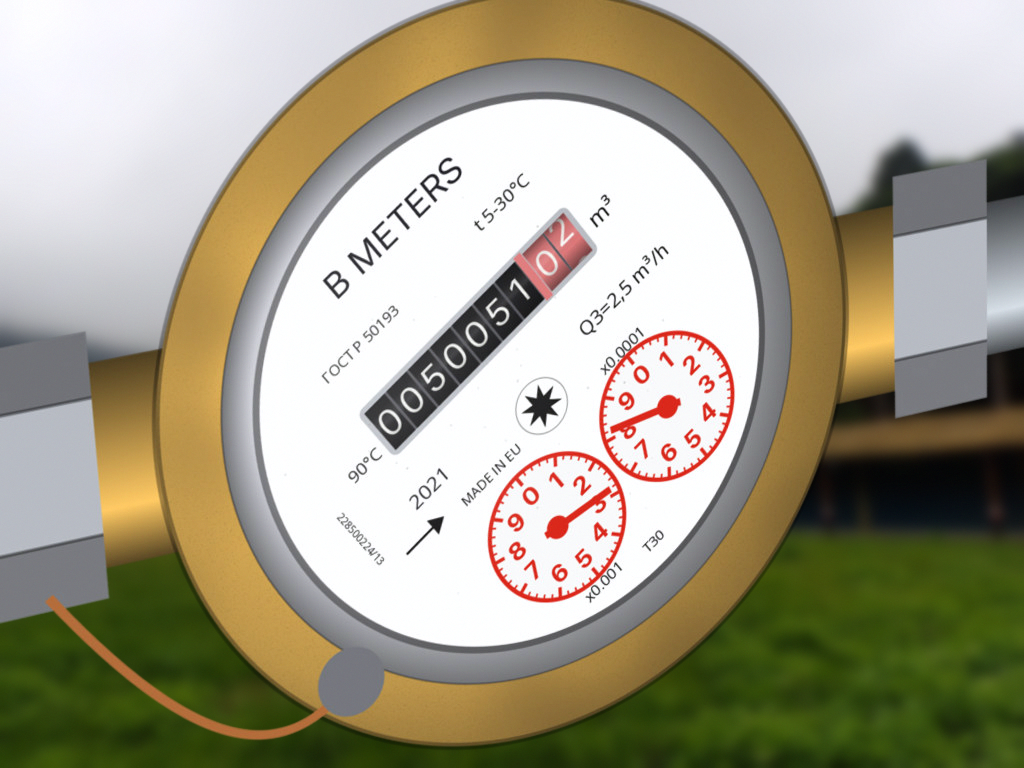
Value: 50051.0228 m³
